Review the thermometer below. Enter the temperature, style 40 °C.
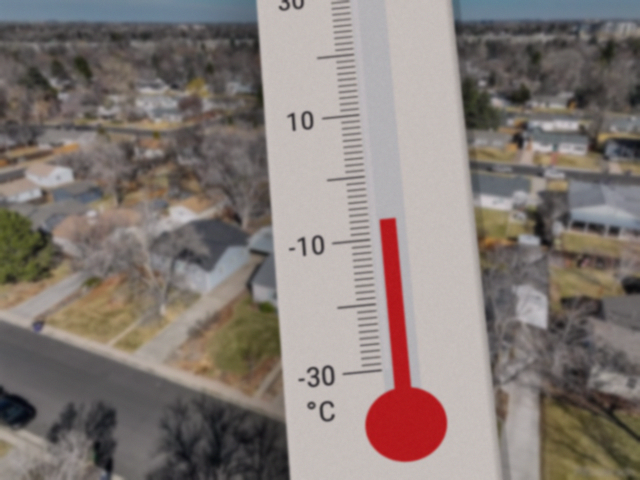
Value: -7 °C
